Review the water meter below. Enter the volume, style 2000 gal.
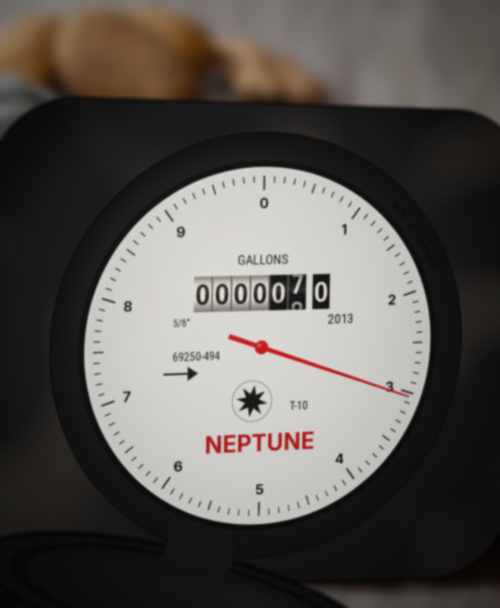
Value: 73.0 gal
